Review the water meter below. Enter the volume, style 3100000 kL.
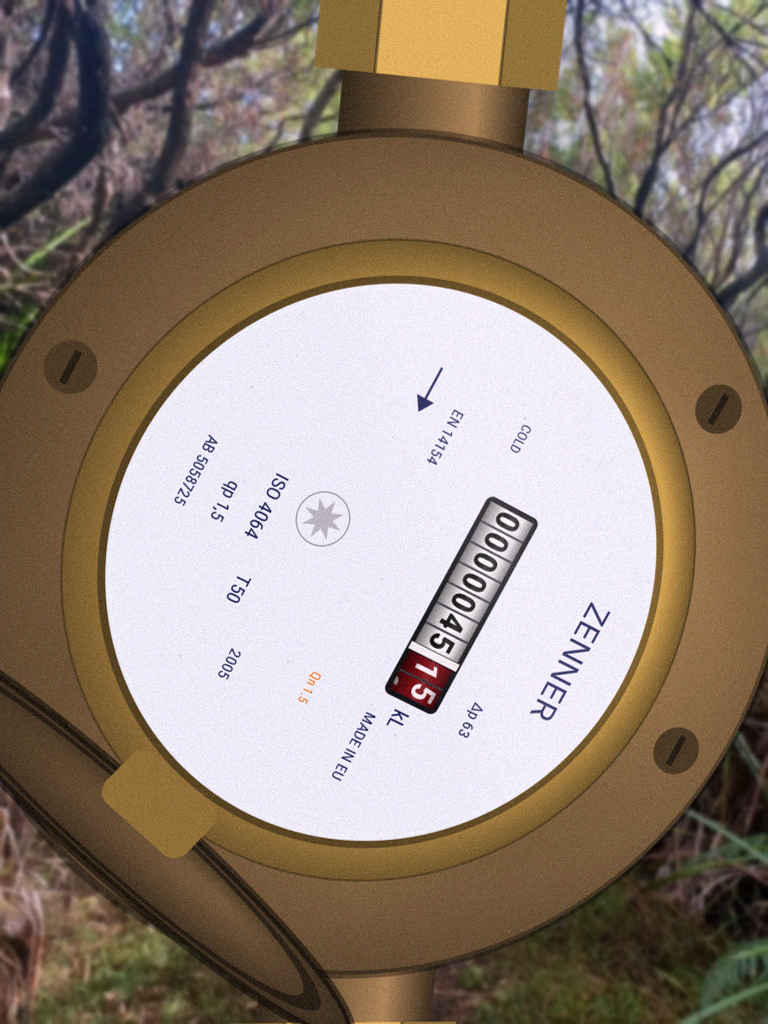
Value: 45.15 kL
